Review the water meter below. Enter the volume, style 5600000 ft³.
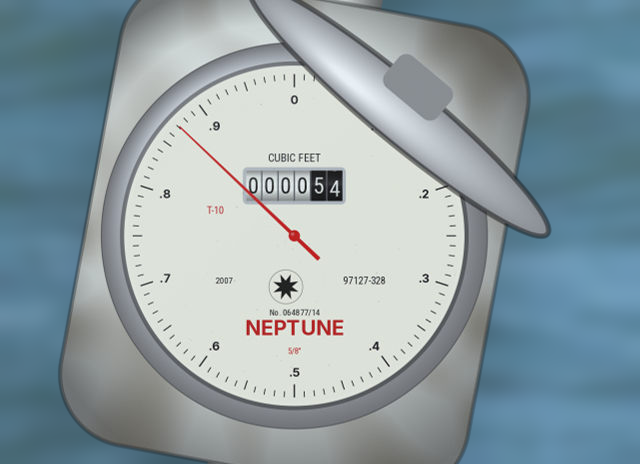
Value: 53.87 ft³
